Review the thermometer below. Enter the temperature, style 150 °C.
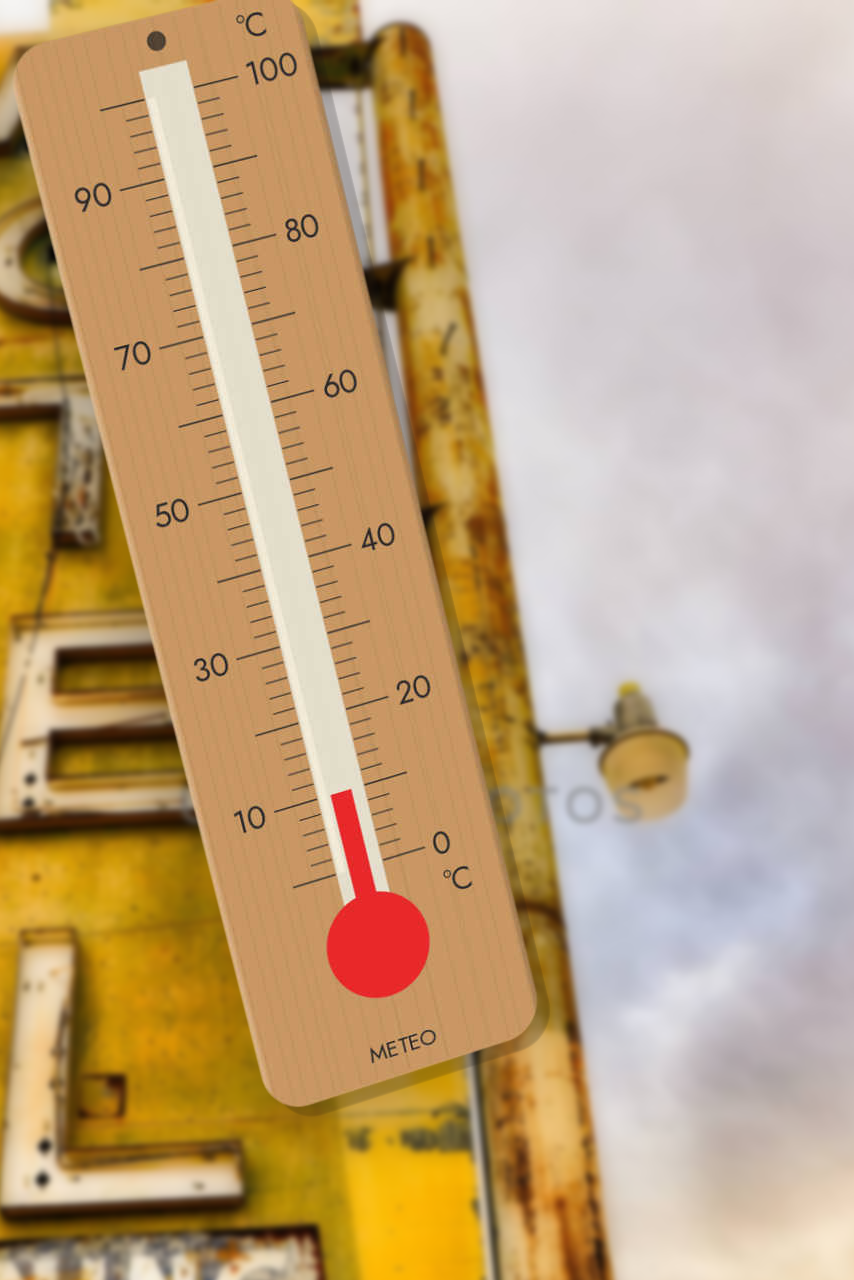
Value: 10 °C
